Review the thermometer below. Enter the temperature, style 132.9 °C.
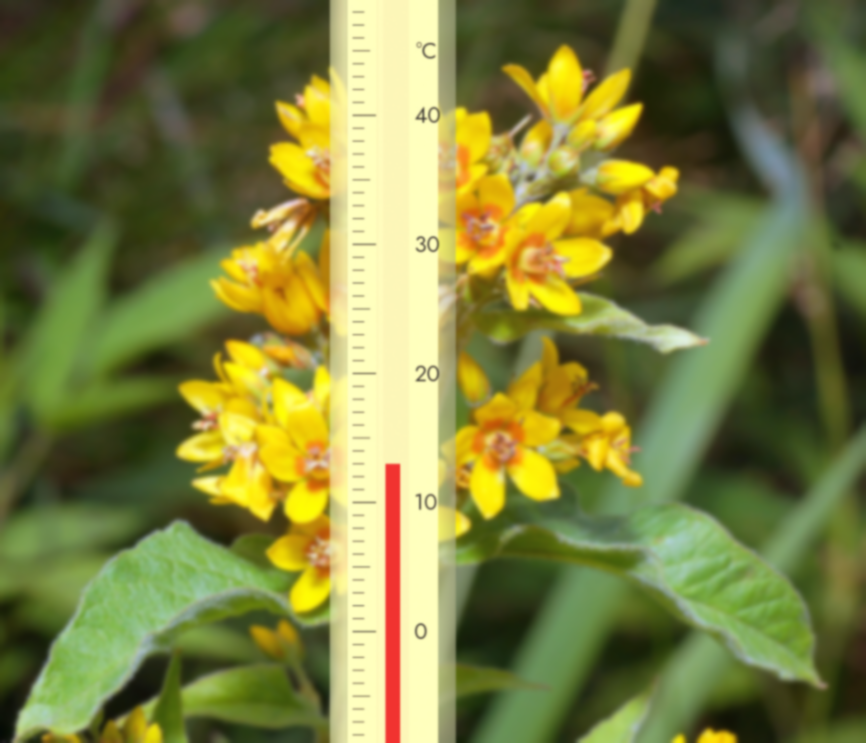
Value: 13 °C
